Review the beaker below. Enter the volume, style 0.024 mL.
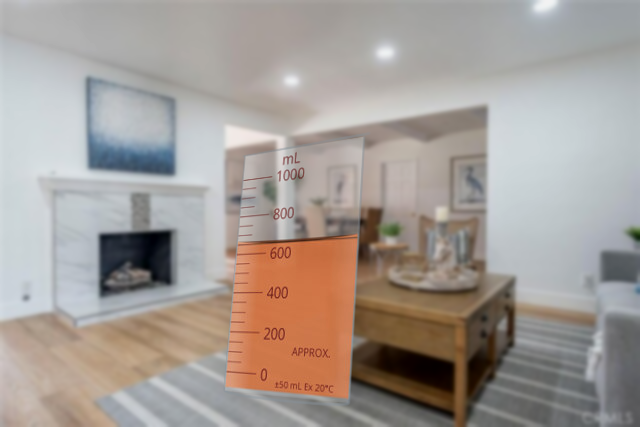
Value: 650 mL
